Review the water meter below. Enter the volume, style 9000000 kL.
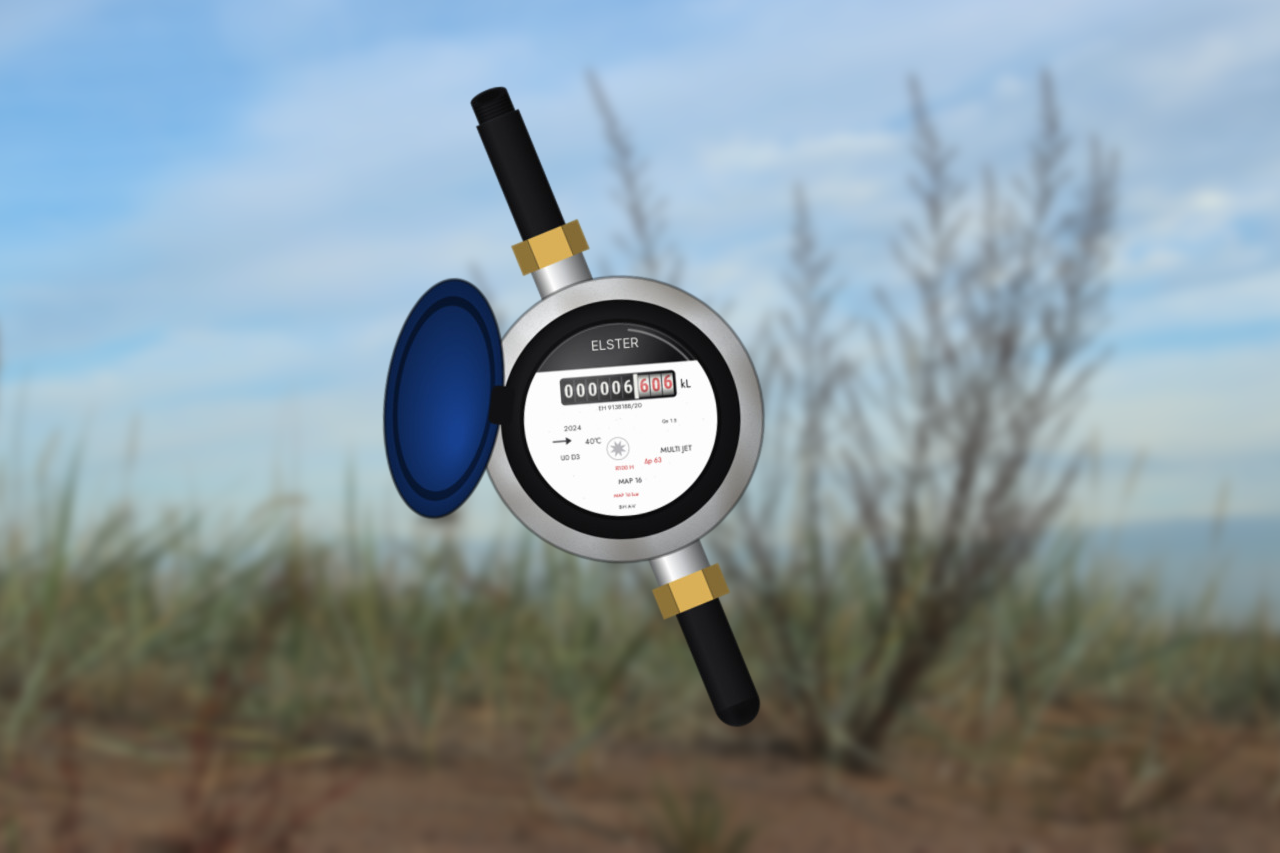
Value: 6.606 kL
